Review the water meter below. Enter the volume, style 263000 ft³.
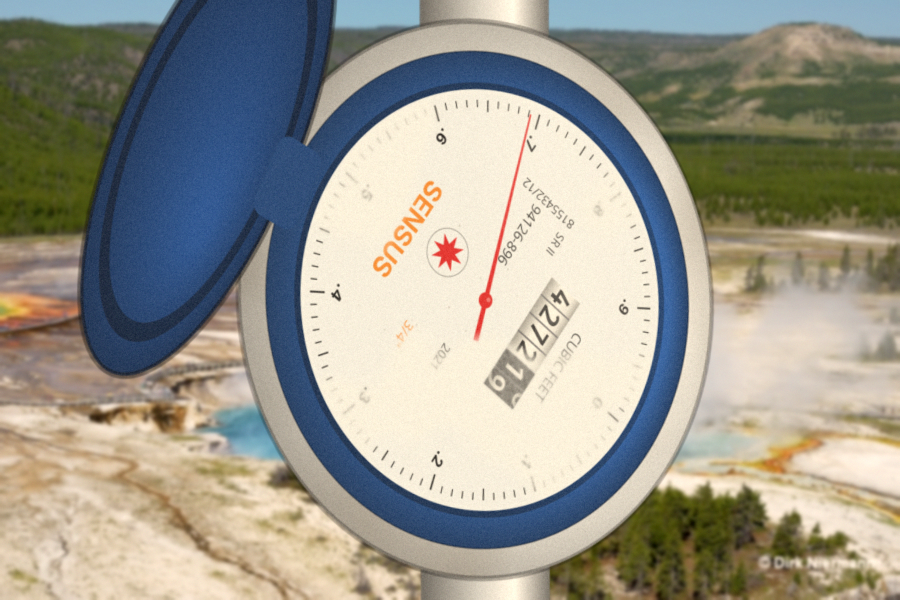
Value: 427218.69 ft³
